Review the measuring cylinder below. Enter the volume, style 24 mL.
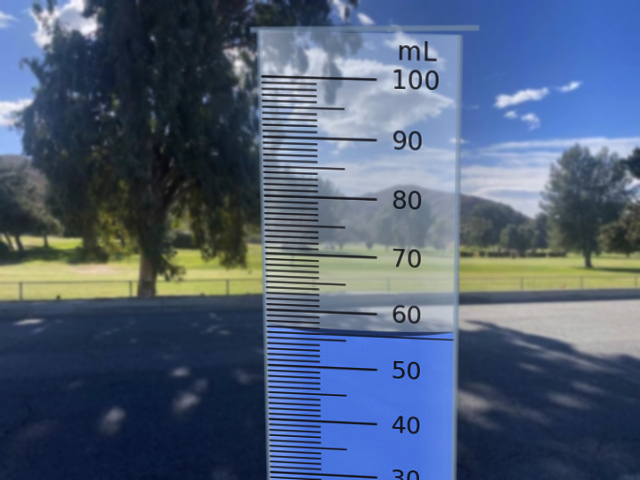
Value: 56 mL
